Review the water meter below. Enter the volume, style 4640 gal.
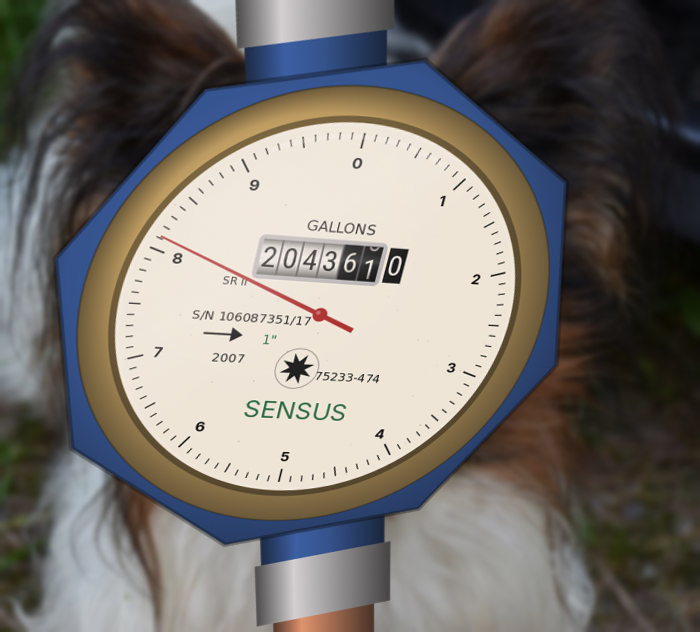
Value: 2043608.1 gal
